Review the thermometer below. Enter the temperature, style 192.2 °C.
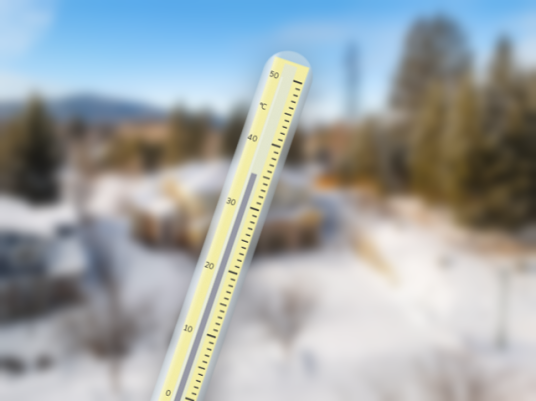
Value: 35 °C
